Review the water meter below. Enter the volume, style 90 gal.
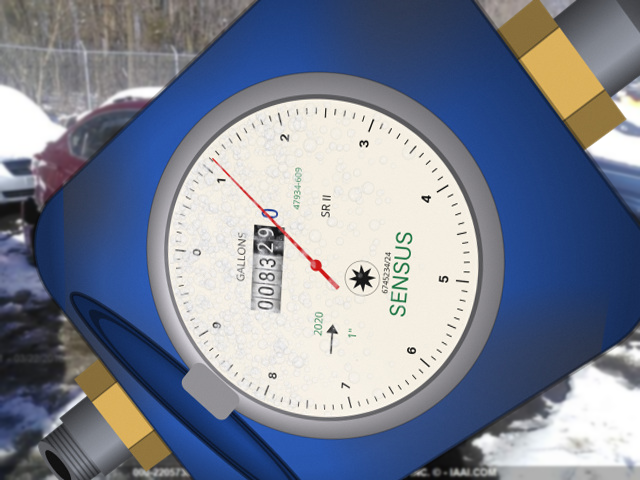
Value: 83291.1 gal
